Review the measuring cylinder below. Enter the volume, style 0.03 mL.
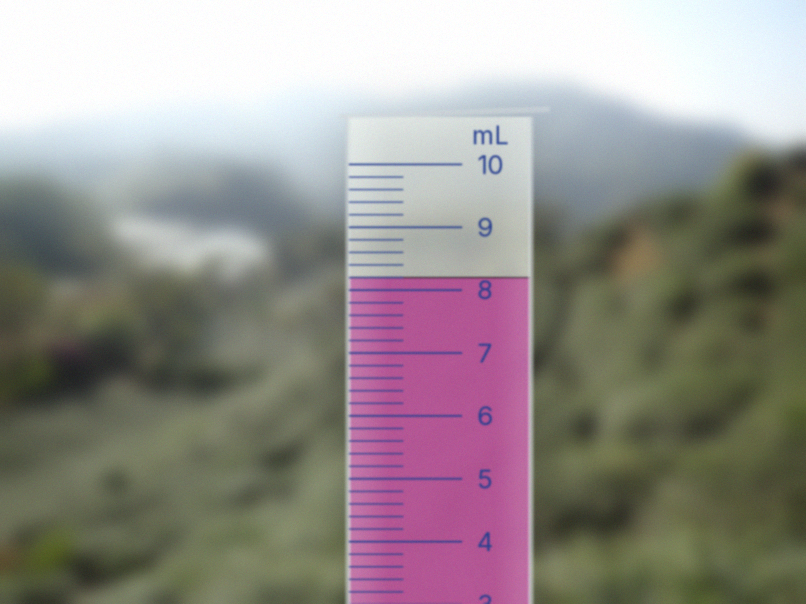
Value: 8.2 mL
